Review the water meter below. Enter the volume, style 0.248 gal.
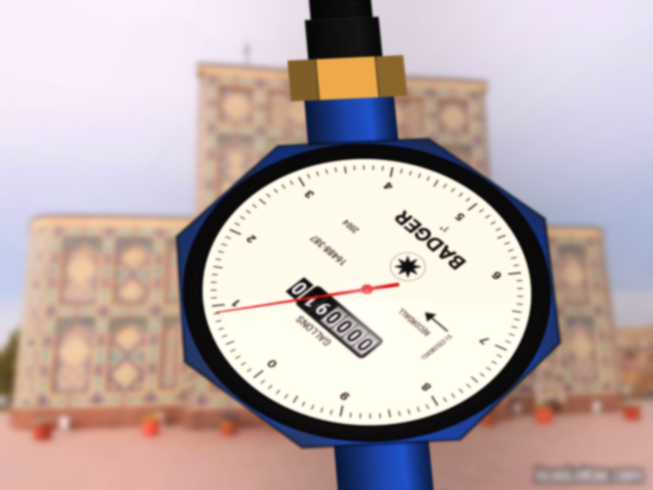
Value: 910.9 gal
